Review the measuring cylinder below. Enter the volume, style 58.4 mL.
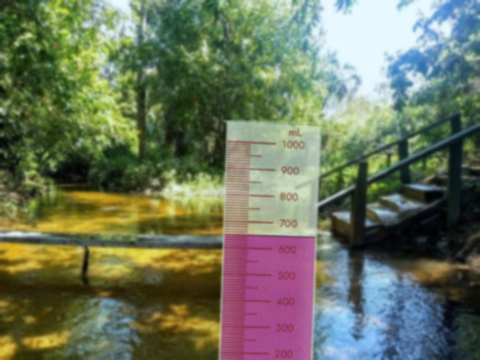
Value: 650 mL
